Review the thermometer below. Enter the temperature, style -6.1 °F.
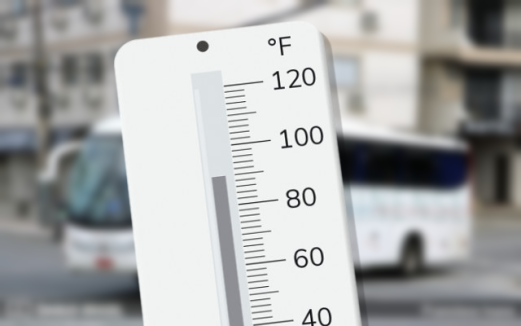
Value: 90 °F
